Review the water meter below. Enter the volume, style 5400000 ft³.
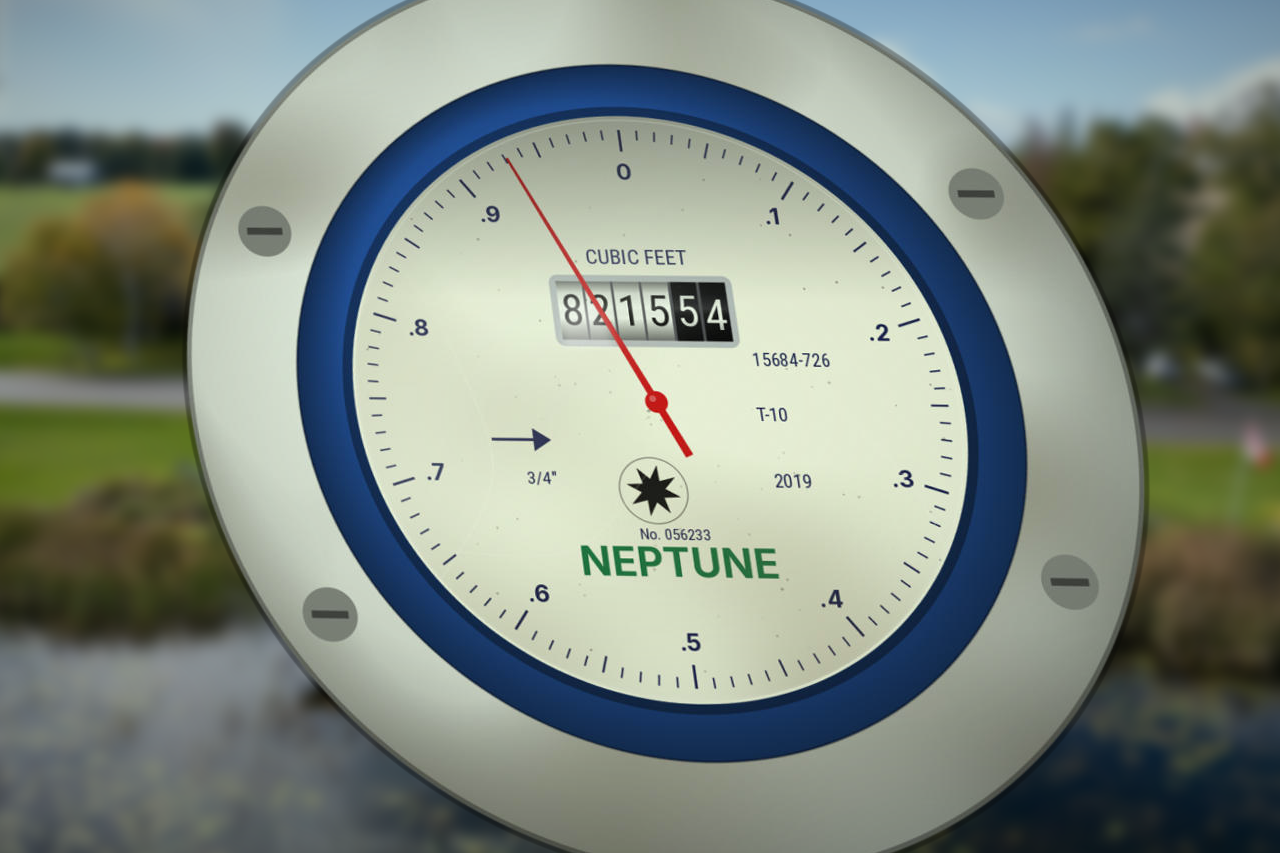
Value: 821553.93 ft³
